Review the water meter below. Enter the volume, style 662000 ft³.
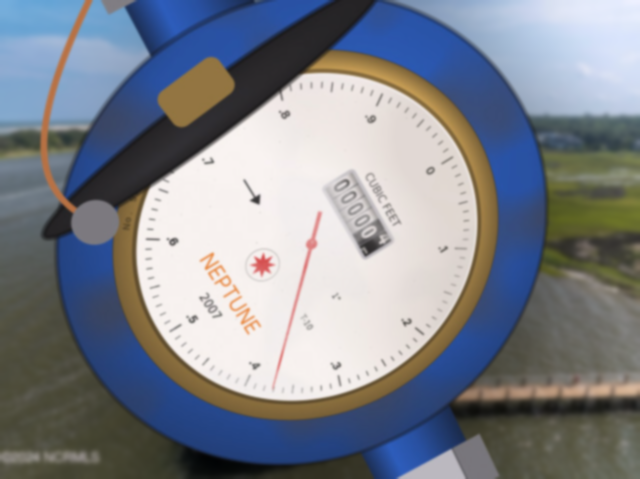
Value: 4.37 ft³
